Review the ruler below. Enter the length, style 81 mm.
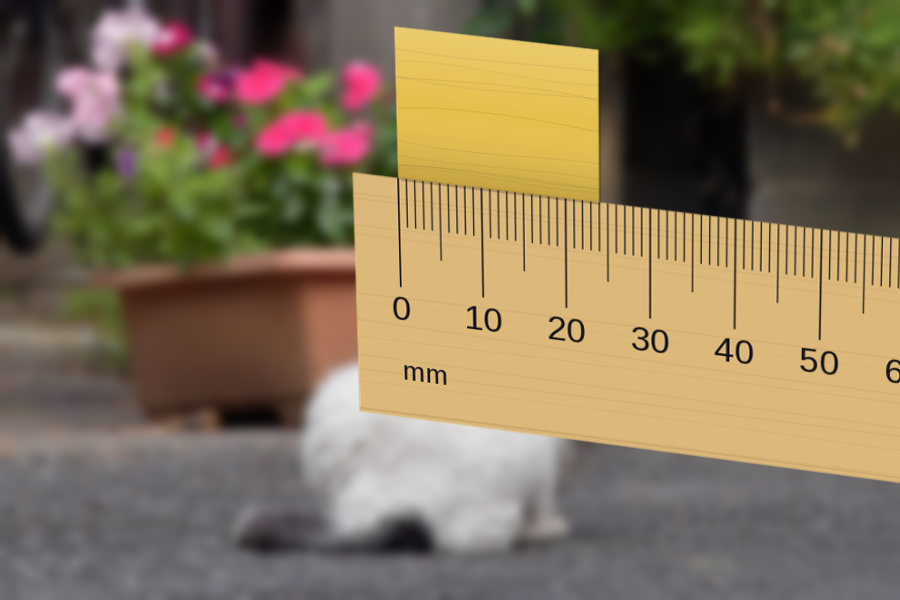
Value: 24 mm
